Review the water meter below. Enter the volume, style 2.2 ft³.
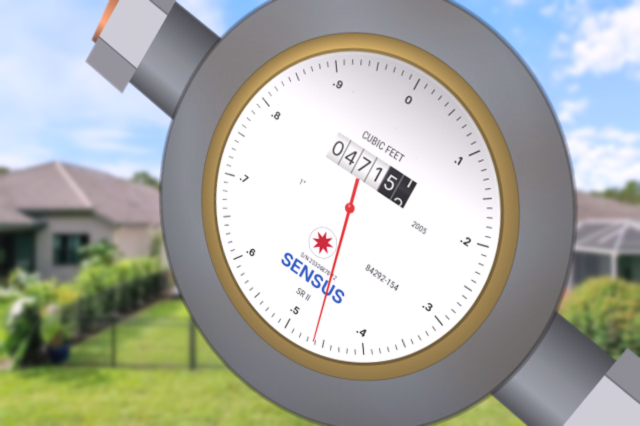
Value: 47151.46 ft³
